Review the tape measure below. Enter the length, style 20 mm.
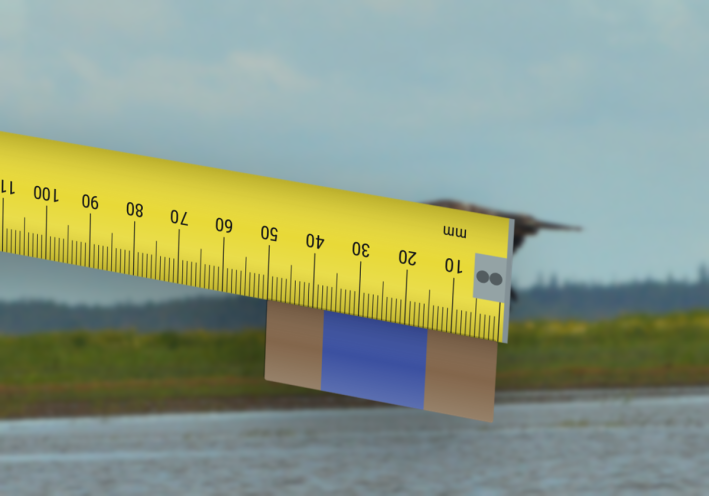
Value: 50 mm
